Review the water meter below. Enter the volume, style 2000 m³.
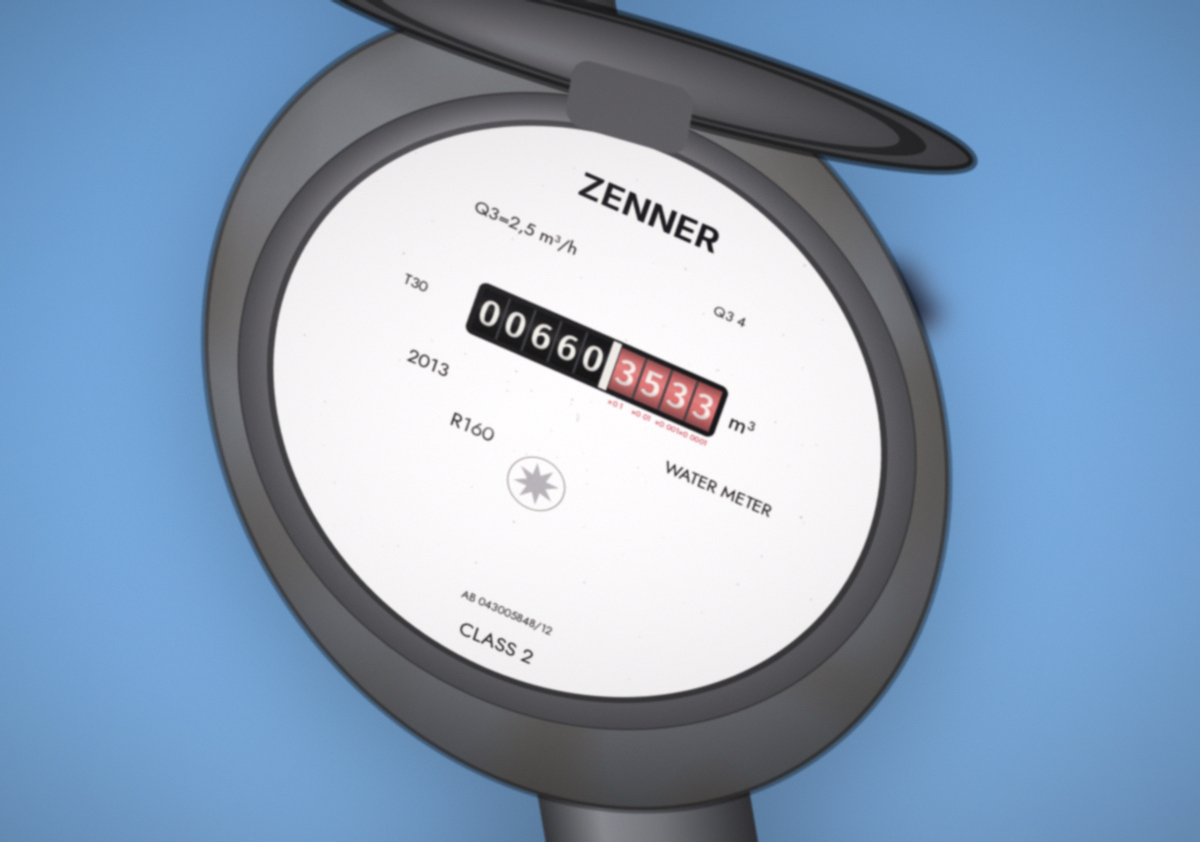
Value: 660.3533 m³
